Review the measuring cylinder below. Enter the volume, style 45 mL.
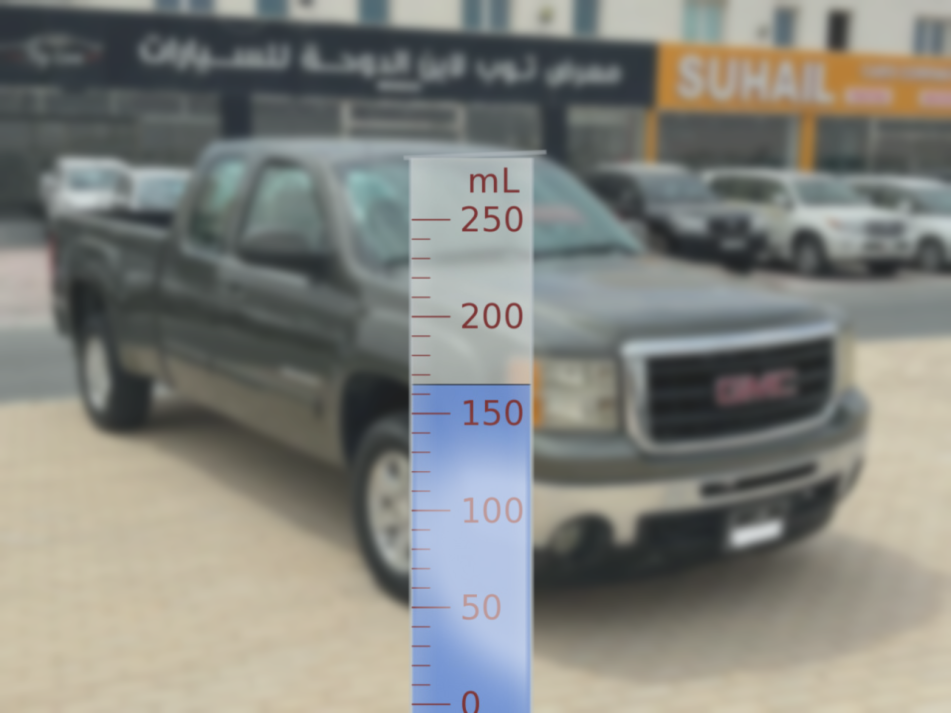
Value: 165 mL
